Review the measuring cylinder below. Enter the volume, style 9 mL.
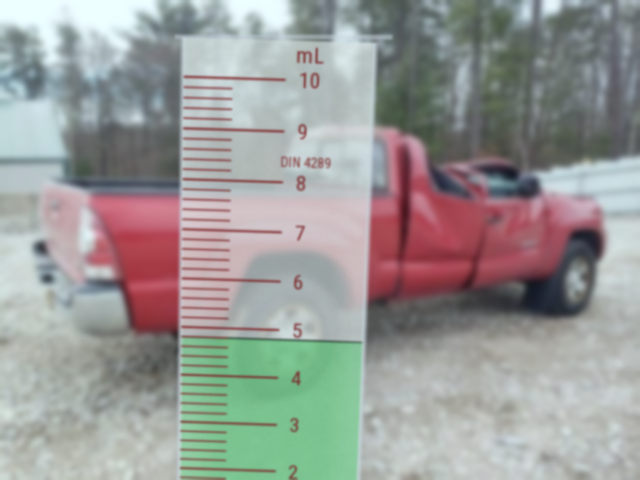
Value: 4.8 mL
